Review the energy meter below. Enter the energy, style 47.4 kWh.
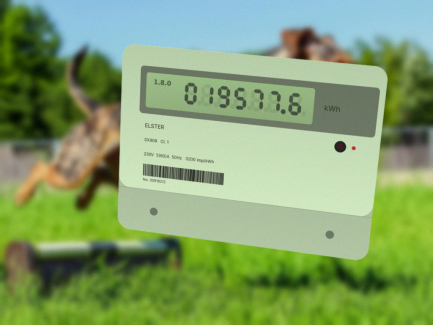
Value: 19577.6 kWh
